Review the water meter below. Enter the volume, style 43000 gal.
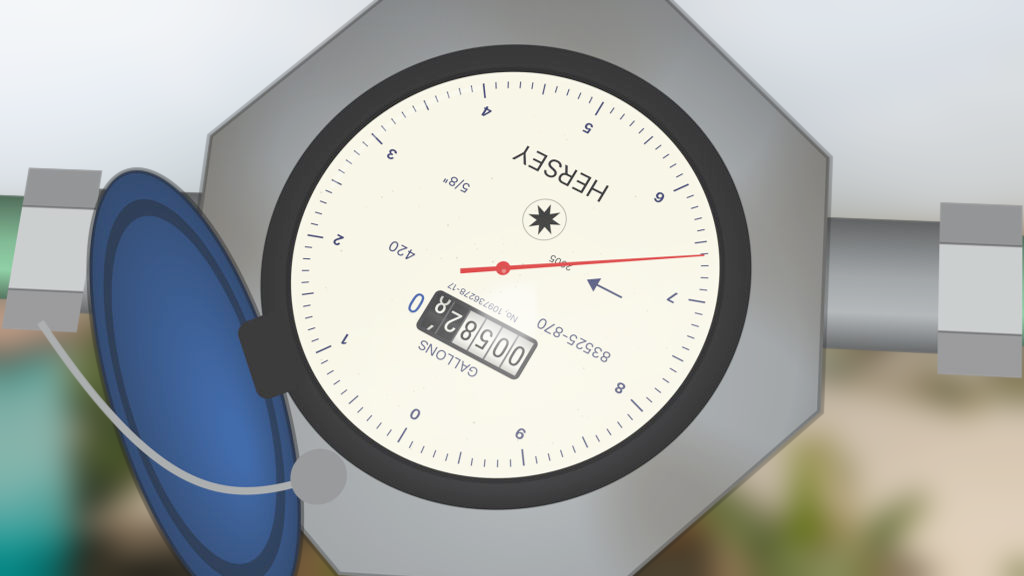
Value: 58276.6 gal
